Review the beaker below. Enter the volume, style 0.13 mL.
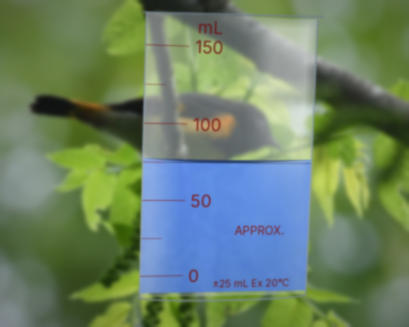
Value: 75 mL
